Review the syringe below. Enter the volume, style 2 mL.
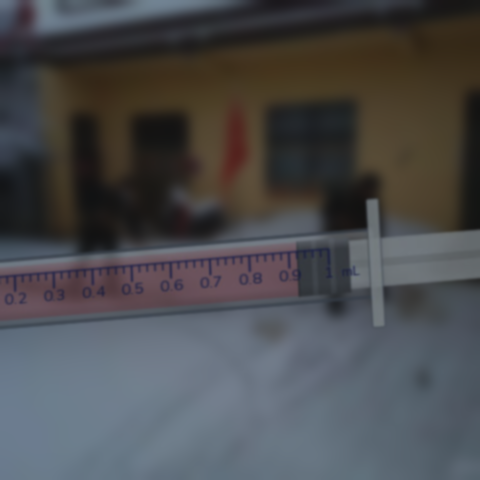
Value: 0.92 mL
